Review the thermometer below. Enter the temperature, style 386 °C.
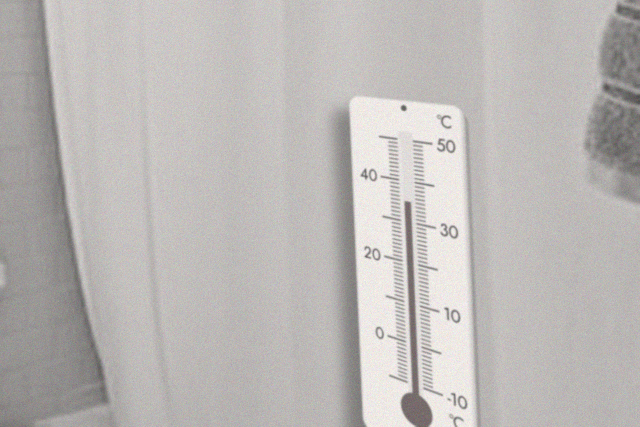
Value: 35 °C
